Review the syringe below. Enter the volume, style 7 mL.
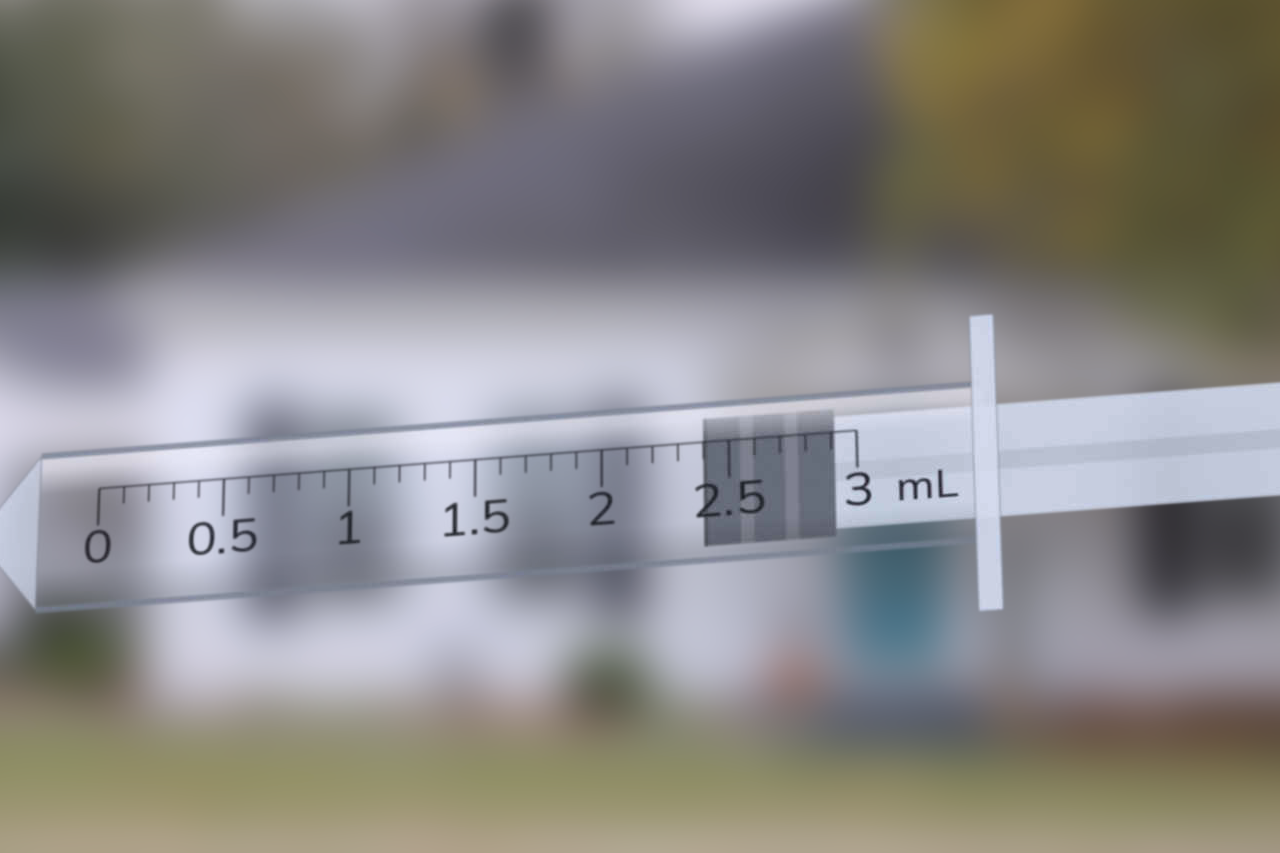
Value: 2.4 mL
